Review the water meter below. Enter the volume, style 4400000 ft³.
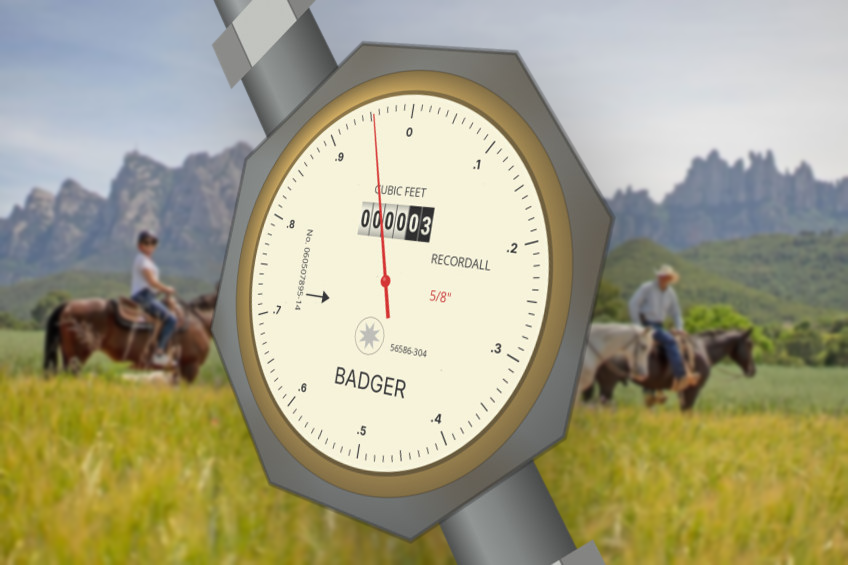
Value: 2.95 ft³
